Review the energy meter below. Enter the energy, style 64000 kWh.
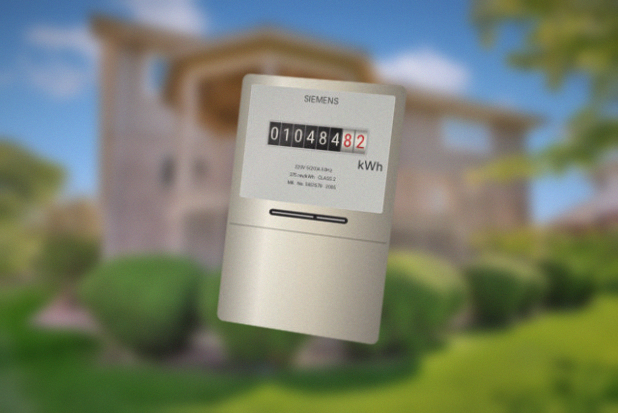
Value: 10484.82 kWh
